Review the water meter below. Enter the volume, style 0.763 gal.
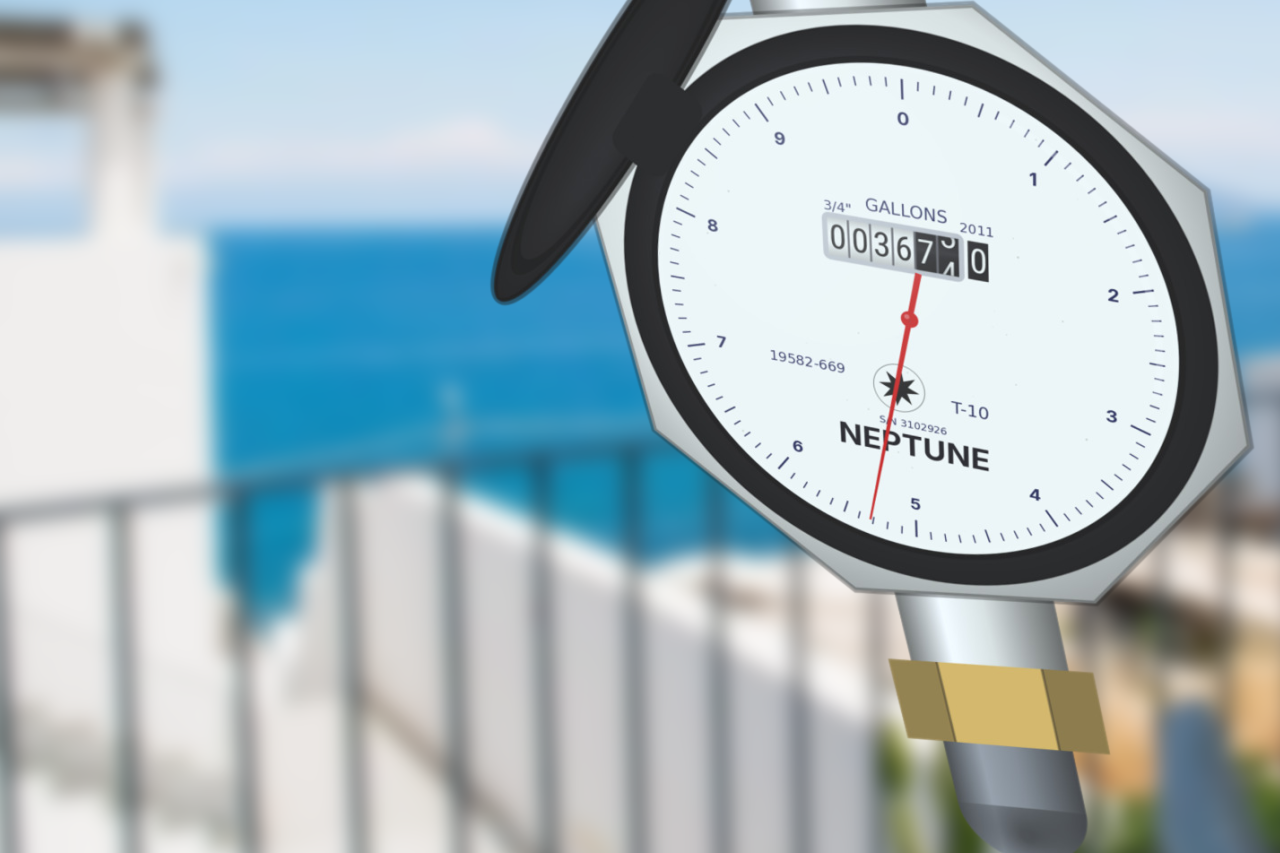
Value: 36735.3 gal
